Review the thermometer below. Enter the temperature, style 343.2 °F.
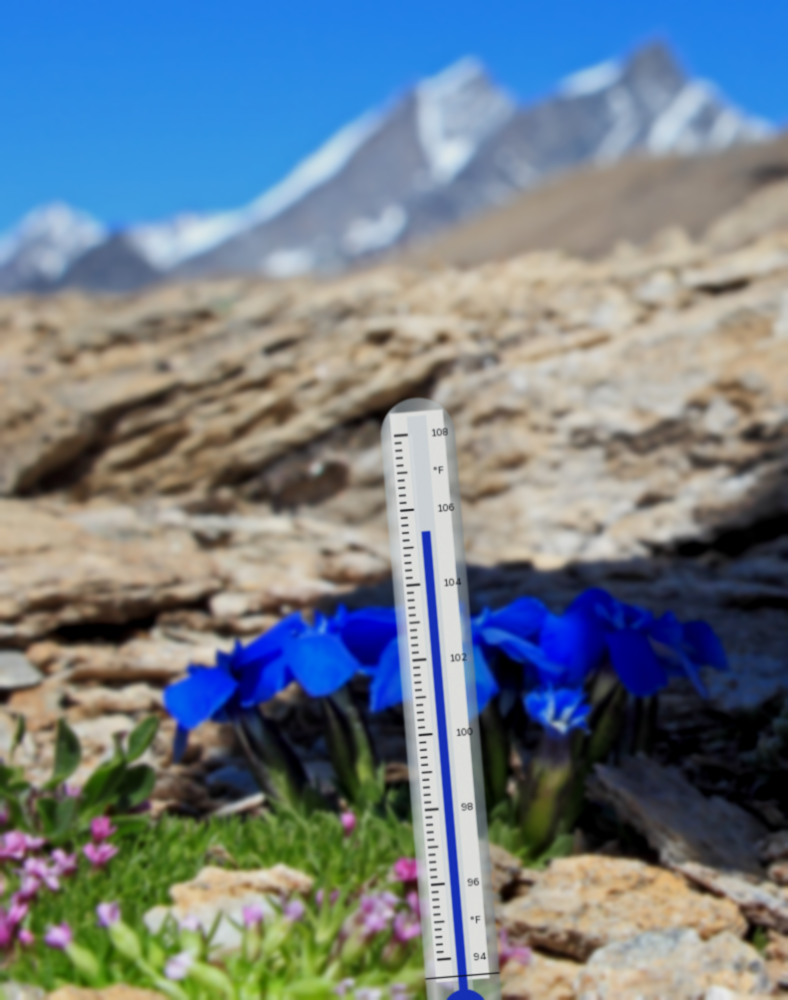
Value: 105.4 °F
